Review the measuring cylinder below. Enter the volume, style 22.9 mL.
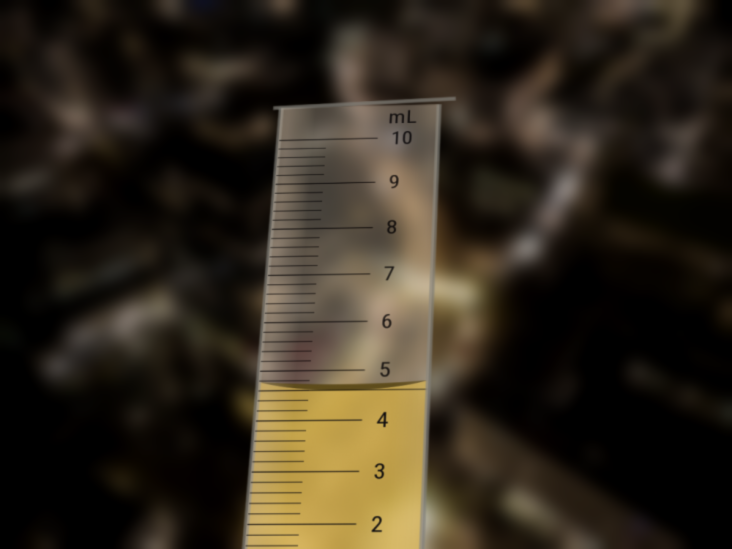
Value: 4.6 mL
